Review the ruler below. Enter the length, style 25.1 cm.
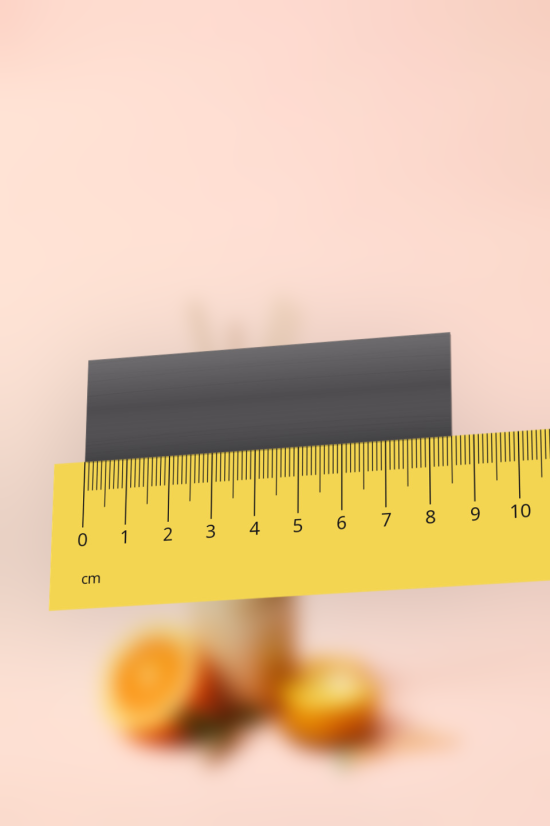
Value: 8.5 cm
